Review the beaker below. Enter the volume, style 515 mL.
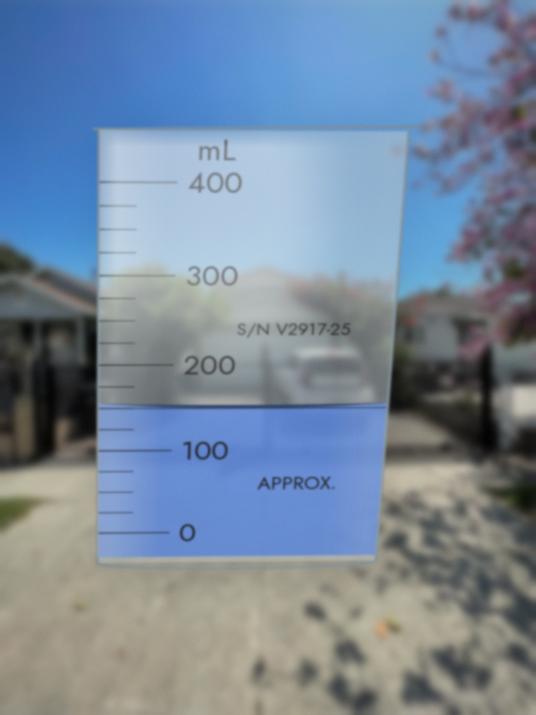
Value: 150 mL
